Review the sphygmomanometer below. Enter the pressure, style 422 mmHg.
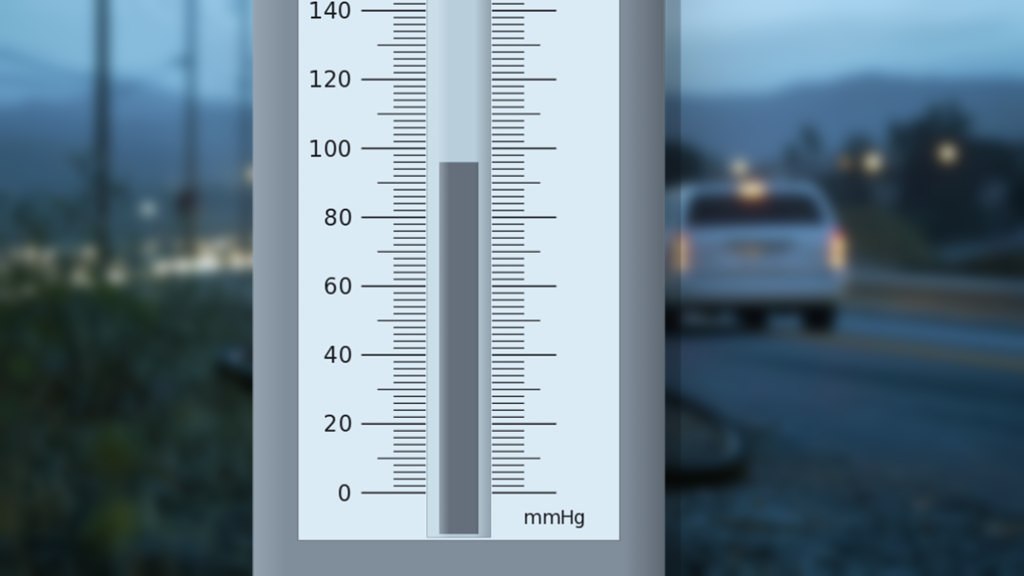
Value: 96 mmHg
